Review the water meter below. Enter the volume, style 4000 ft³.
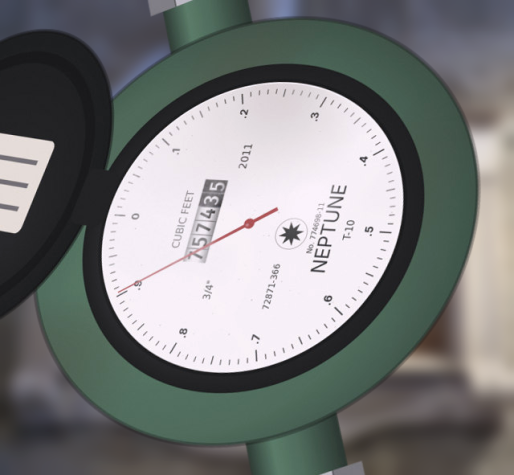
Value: 757434.90 ft³
